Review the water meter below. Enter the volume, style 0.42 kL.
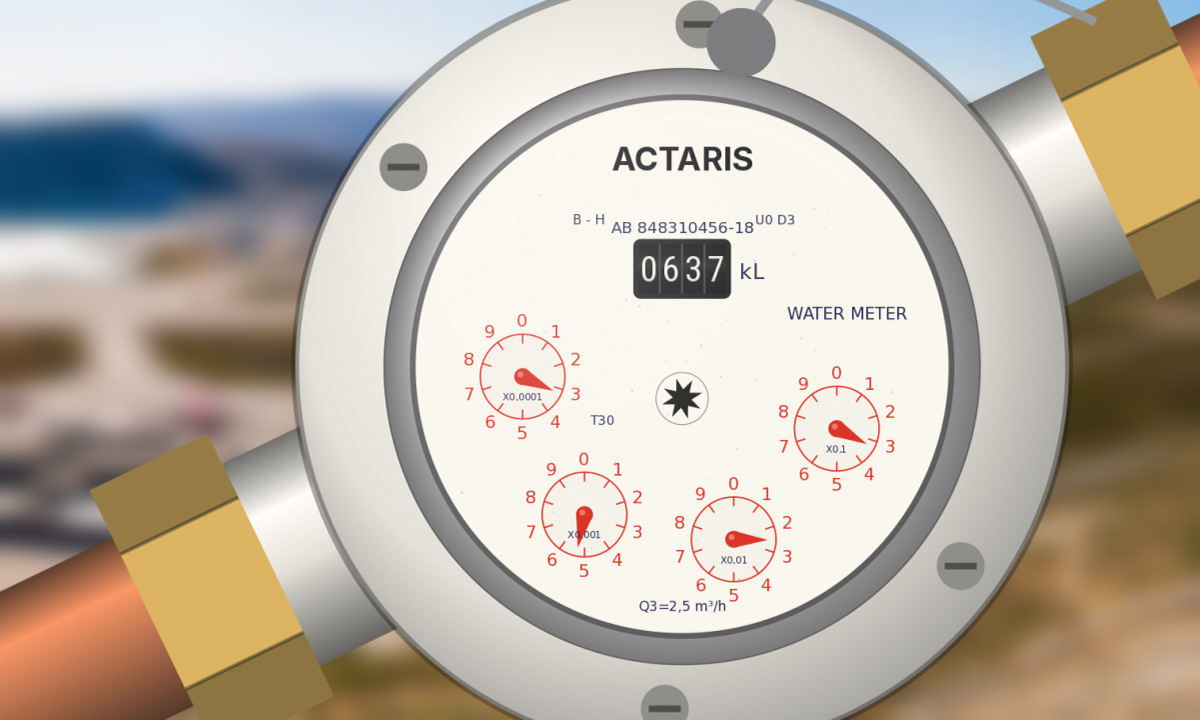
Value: 637.3253 kL
